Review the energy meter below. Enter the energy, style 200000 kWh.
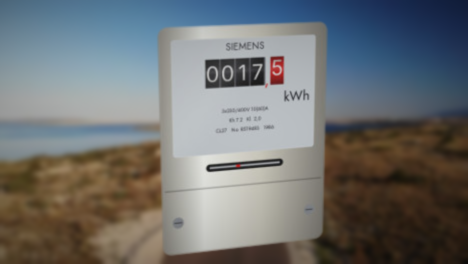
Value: 17.5 kWh
